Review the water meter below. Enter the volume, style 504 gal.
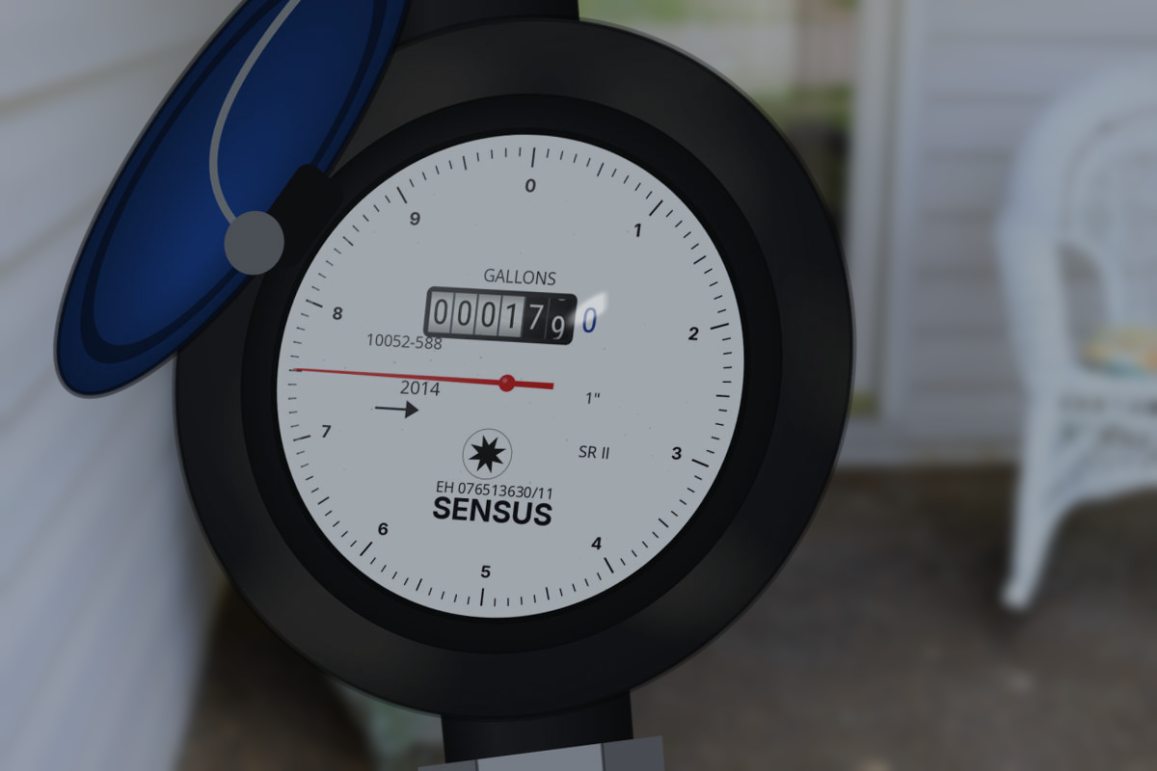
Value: 1787.5 gal
